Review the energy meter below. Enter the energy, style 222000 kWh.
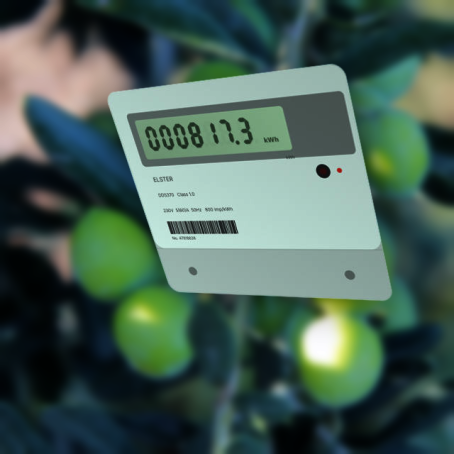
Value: 817.3 kWh
